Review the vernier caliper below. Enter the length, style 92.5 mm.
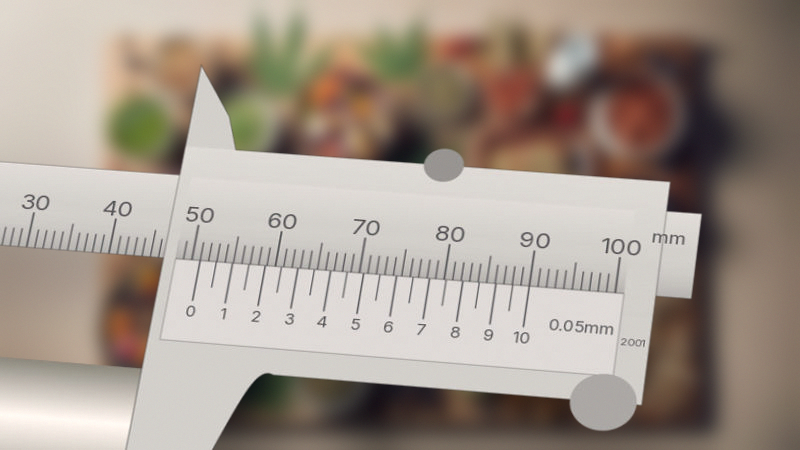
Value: 51.0 mm
